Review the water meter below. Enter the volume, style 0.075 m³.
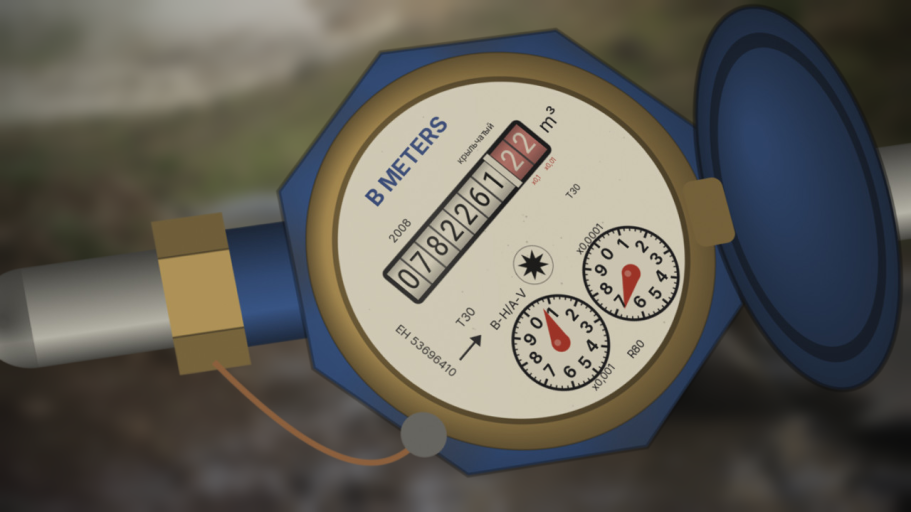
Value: 782261.2206 m³
